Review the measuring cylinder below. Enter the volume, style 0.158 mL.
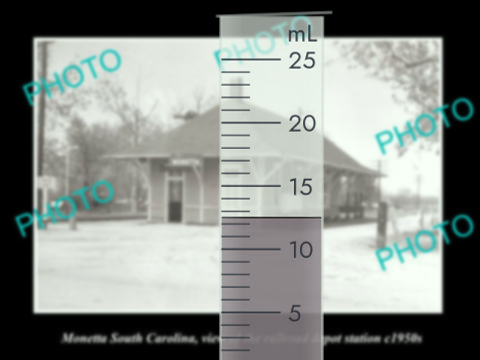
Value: 12.5 mL
